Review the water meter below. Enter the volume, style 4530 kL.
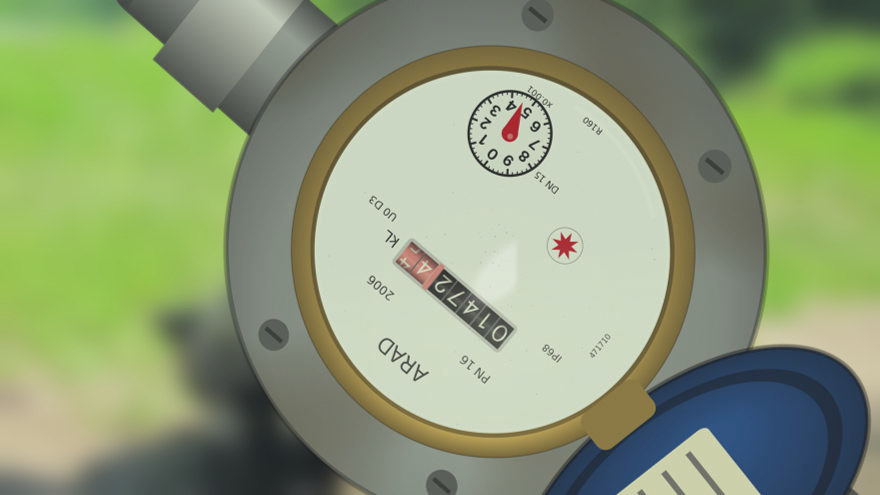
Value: 1472.444 kL
